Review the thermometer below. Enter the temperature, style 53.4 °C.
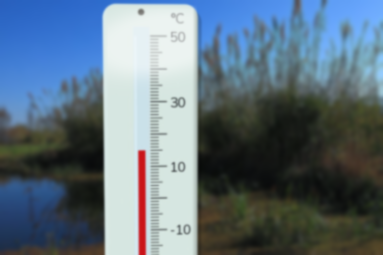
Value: 15 °C
